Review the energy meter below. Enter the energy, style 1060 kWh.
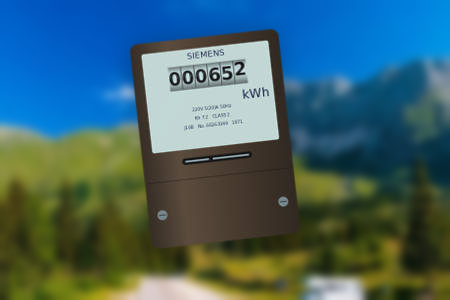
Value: 652 kWh
